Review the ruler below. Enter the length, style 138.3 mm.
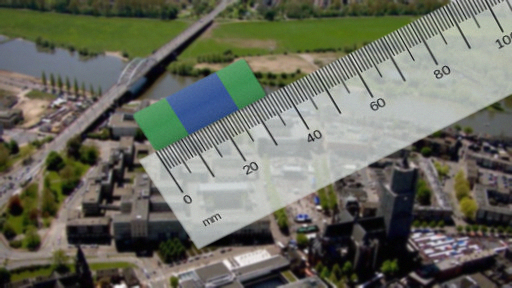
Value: 35 mm
